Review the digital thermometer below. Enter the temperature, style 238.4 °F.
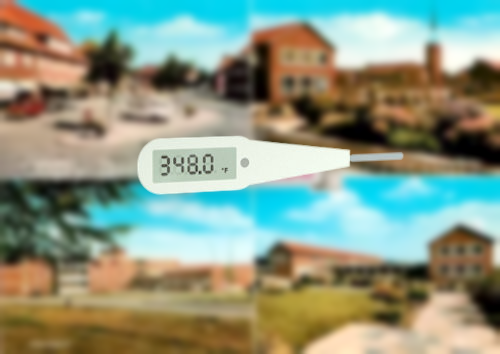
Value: 348.0 °F
